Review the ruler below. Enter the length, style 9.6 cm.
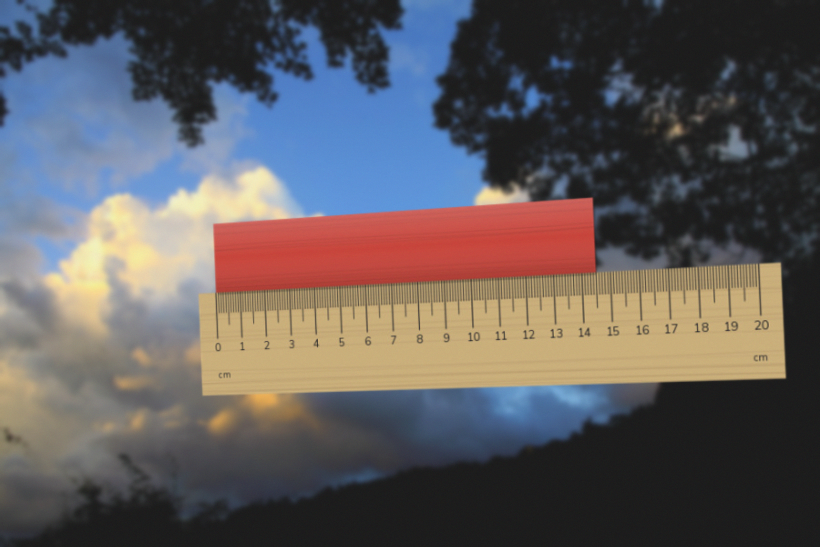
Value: 14.5 cm
